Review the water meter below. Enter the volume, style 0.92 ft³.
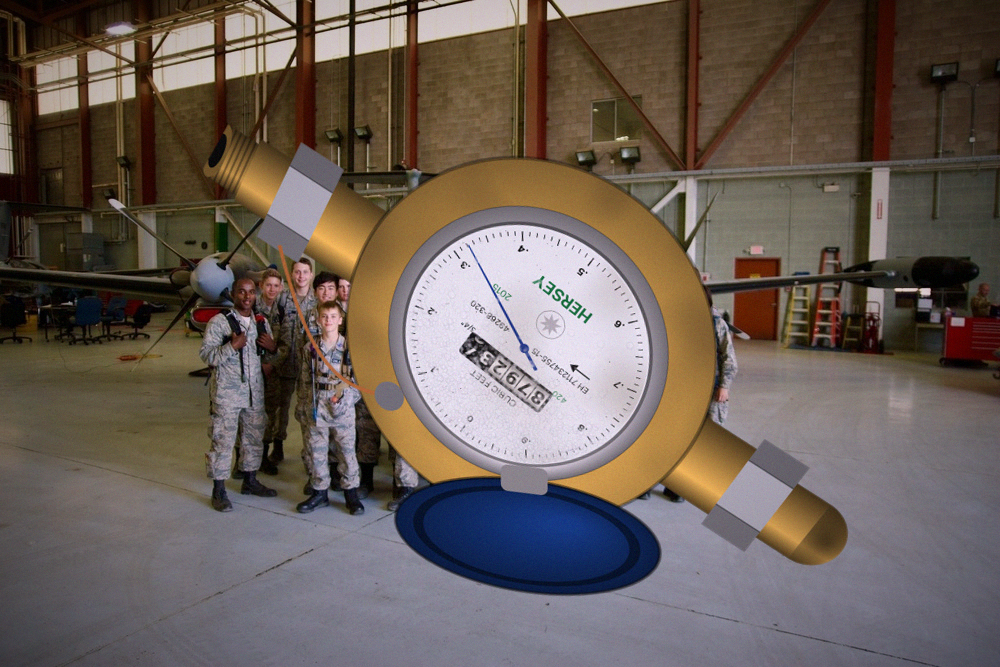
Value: 879237.32 ft³
